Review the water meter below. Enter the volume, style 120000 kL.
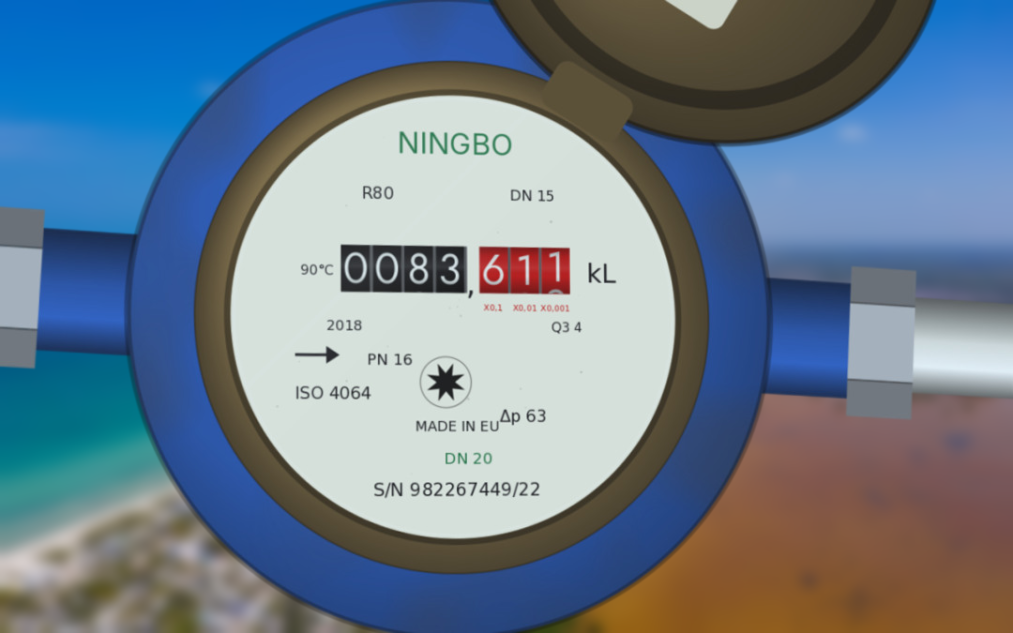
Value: 83.611 kL
